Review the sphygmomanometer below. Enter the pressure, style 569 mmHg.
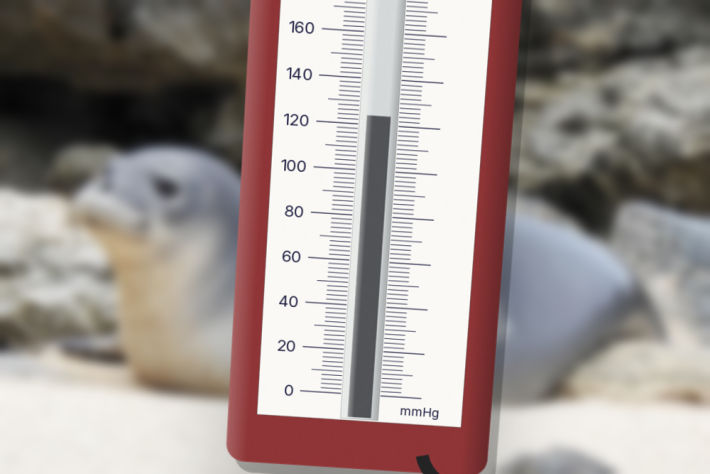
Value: 124 mmHg
